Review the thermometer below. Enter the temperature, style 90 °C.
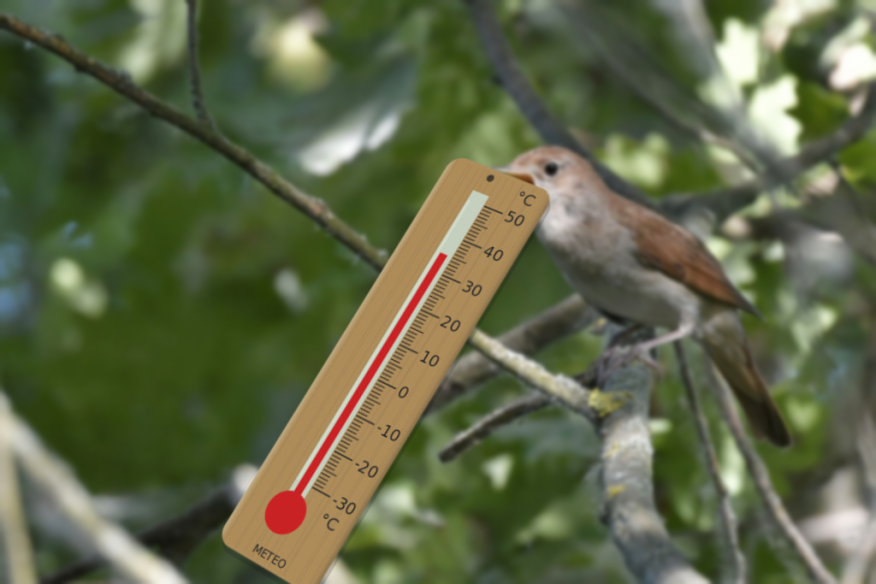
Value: 35 °C
